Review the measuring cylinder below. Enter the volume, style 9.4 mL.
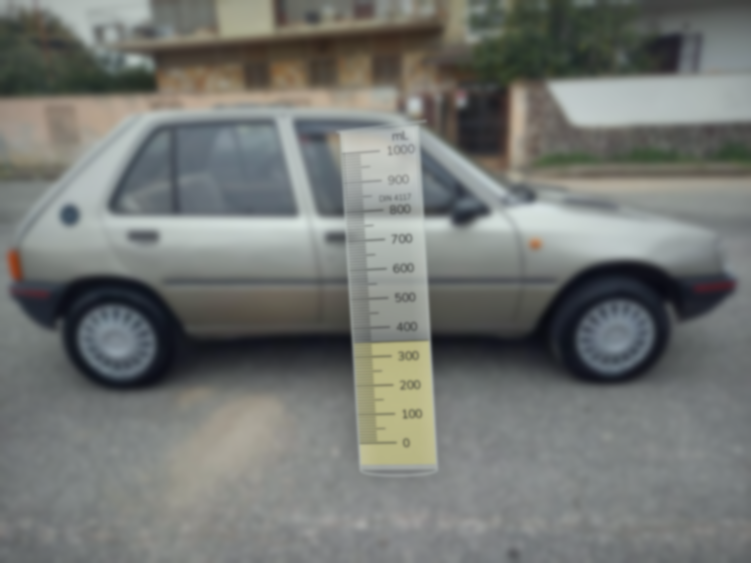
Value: 350 mL
